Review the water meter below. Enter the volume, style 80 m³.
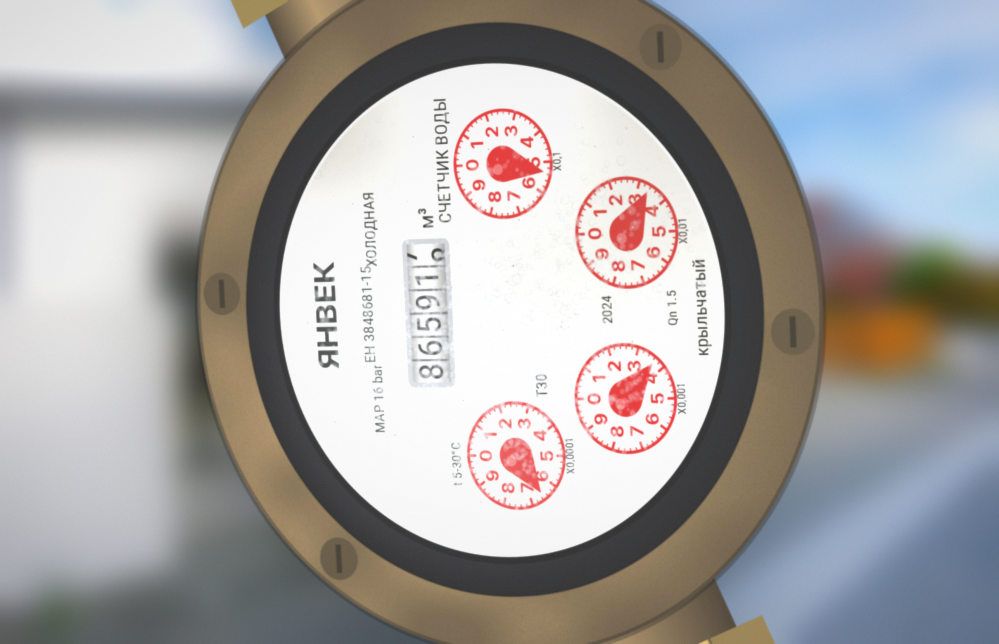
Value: 865917.5336 m³
